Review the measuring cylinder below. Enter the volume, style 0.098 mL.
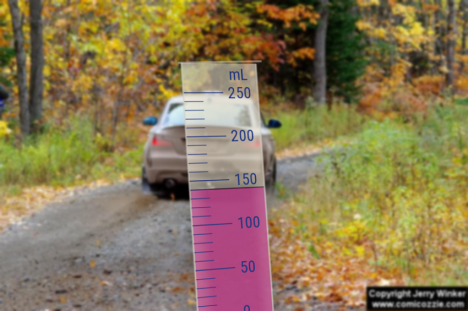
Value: 140 mL
